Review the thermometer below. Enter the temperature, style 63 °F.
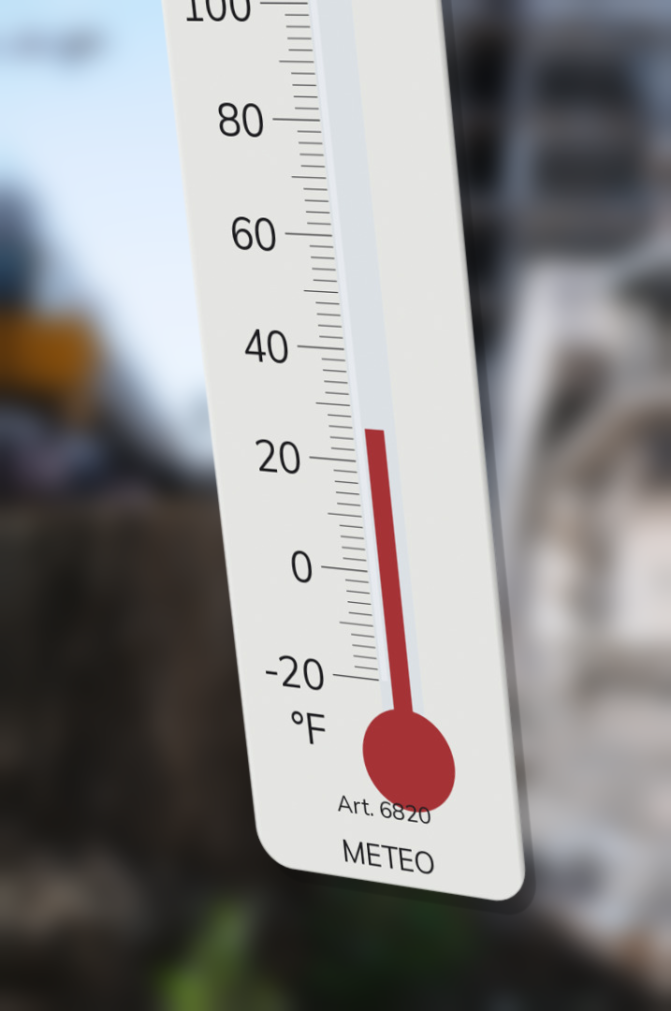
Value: 26 °F
